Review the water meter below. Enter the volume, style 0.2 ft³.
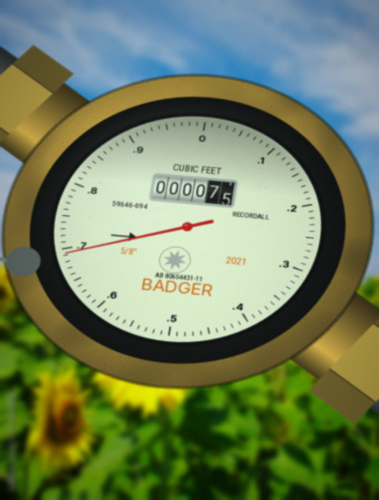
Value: 74.69 ft³
